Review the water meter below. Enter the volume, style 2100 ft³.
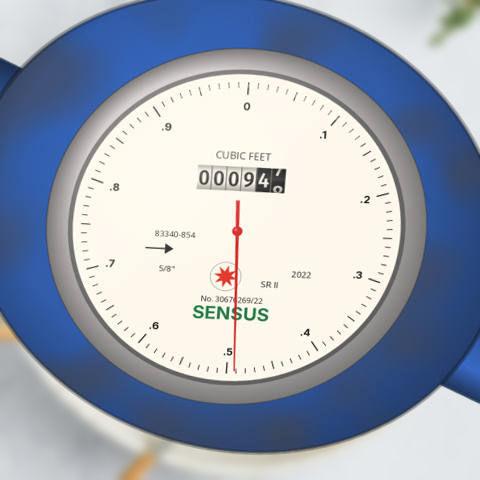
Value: 947.49 ft³
